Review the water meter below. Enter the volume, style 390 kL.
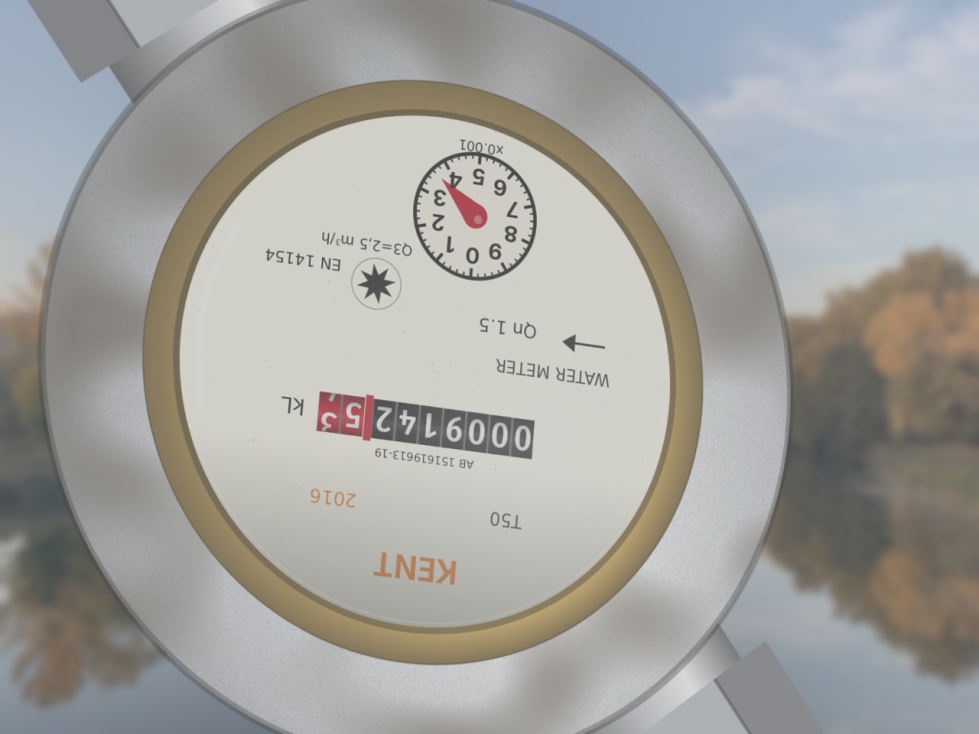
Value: 9142.533 kL
